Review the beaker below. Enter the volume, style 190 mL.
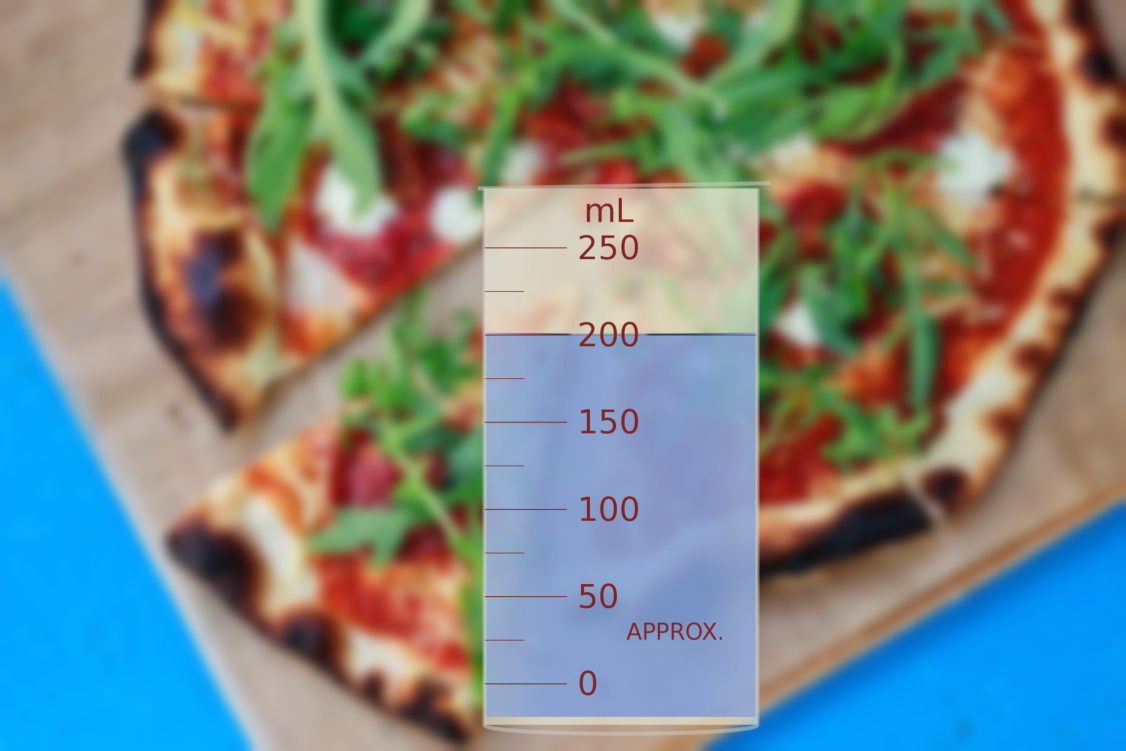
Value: 200 mL
